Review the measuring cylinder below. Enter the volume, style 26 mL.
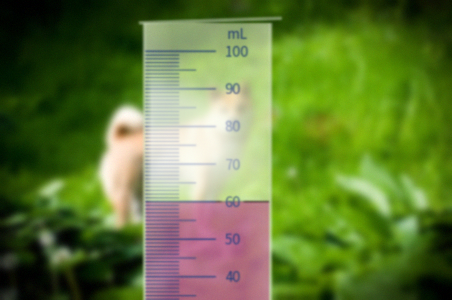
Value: 60 mL
